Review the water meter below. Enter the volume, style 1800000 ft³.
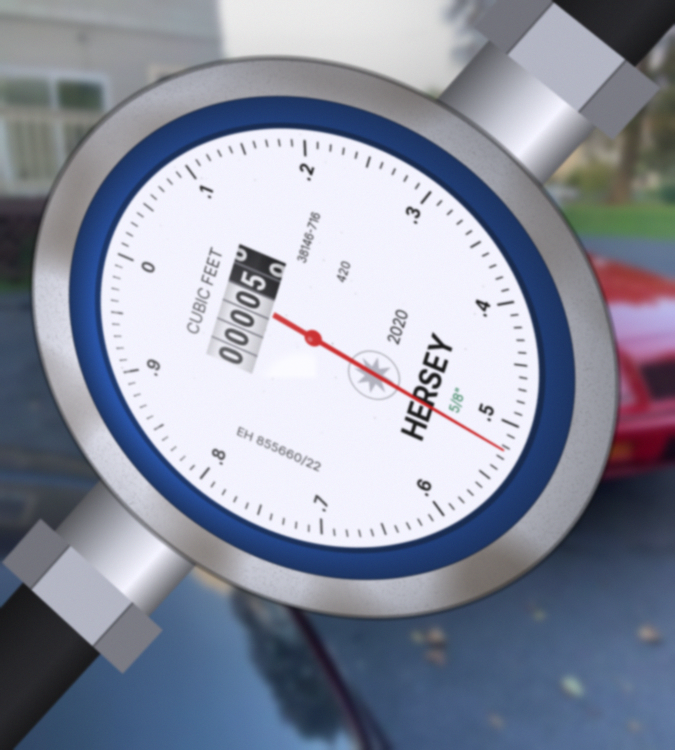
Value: 58.52 ft³
